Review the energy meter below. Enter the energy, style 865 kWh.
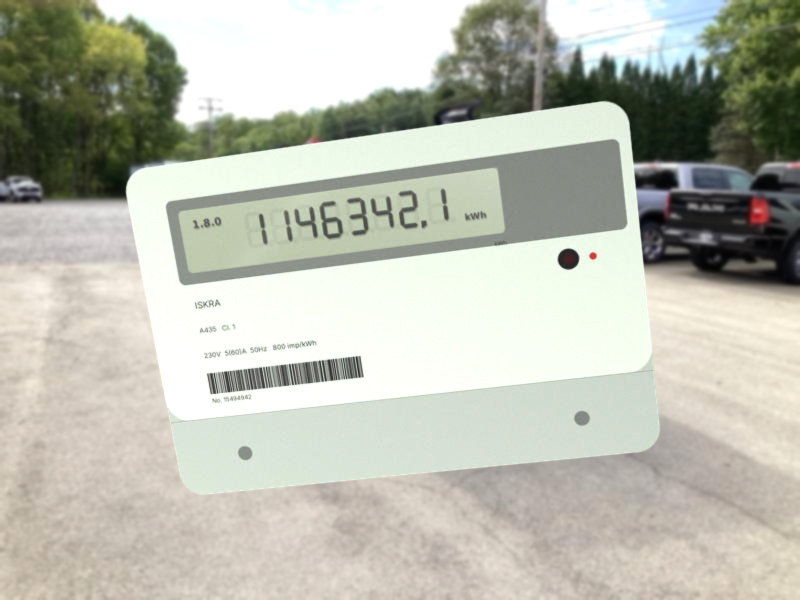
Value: 1146342.1 kWh
